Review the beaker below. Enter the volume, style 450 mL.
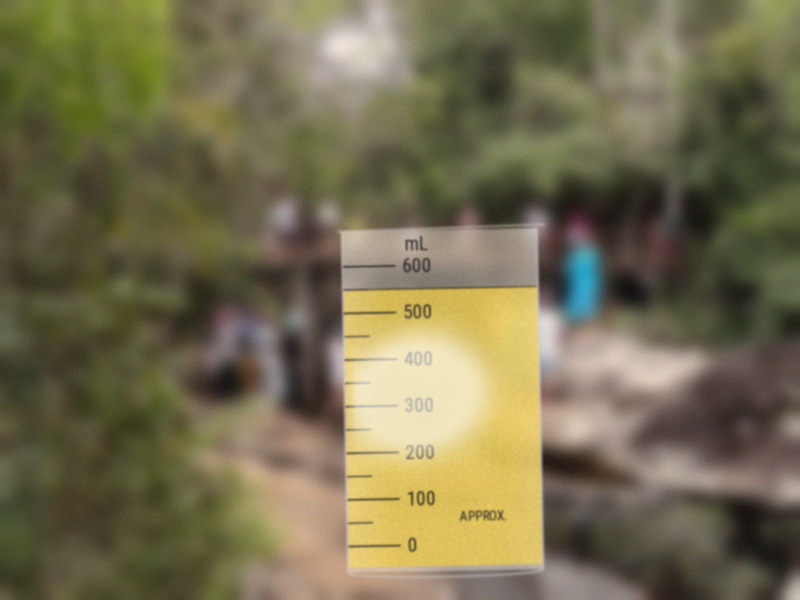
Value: 550 mL
